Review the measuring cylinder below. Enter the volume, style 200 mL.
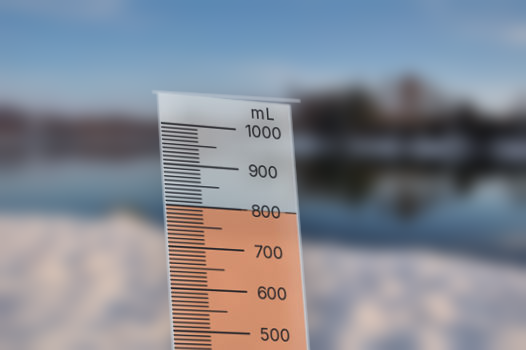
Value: 800 mL
